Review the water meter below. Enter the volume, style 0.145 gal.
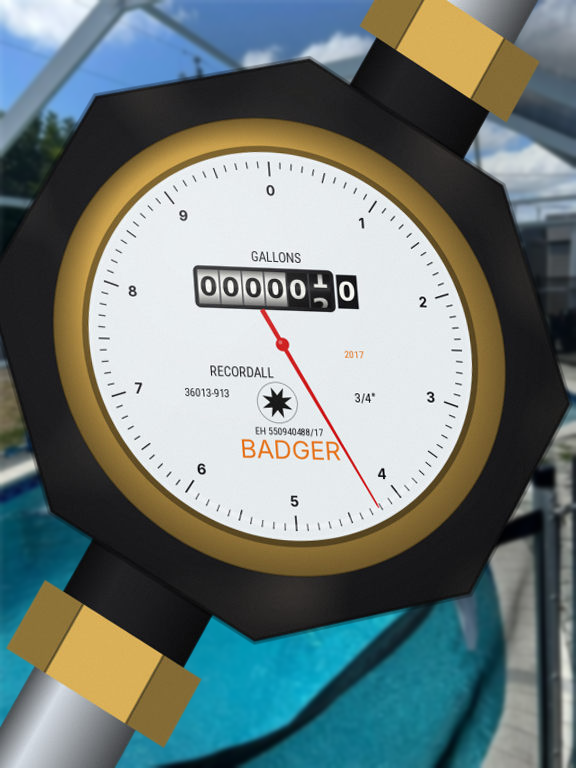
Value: 14.2 gal
